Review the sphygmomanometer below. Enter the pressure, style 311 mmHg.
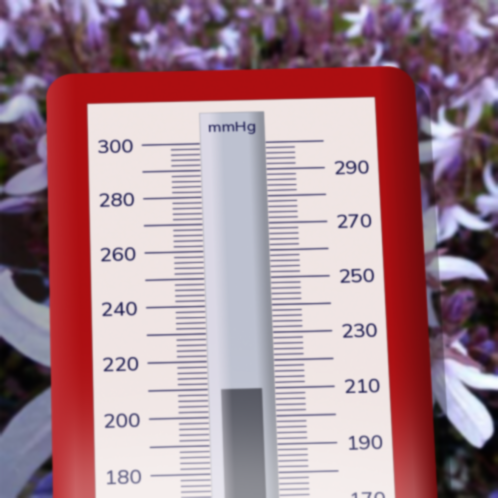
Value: 210 mmHg
